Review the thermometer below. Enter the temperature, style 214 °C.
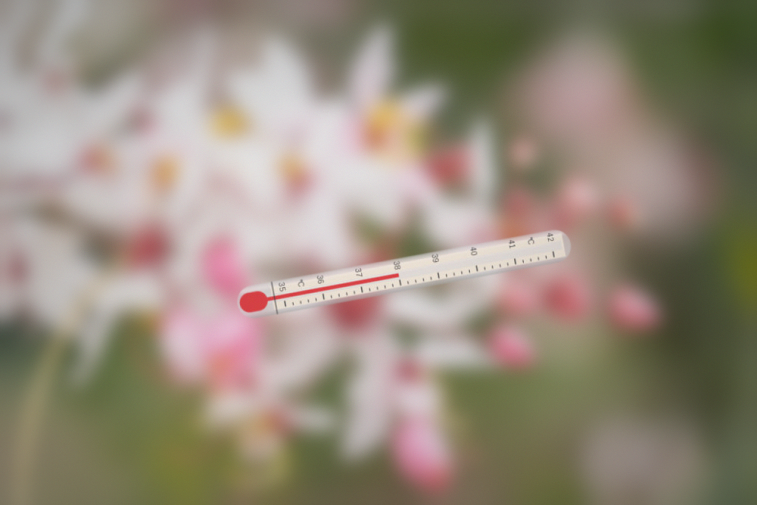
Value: 38 °C
